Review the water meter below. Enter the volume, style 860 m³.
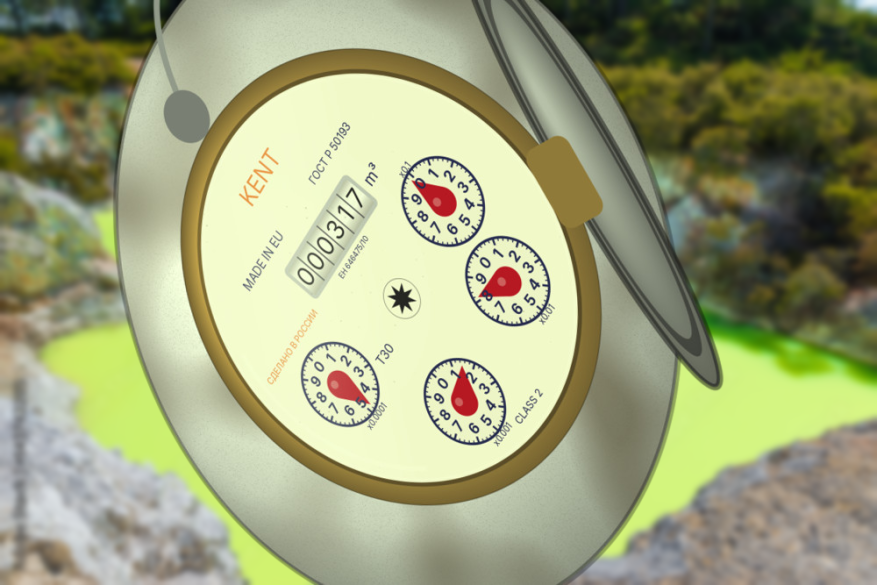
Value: 316.9814 m³
